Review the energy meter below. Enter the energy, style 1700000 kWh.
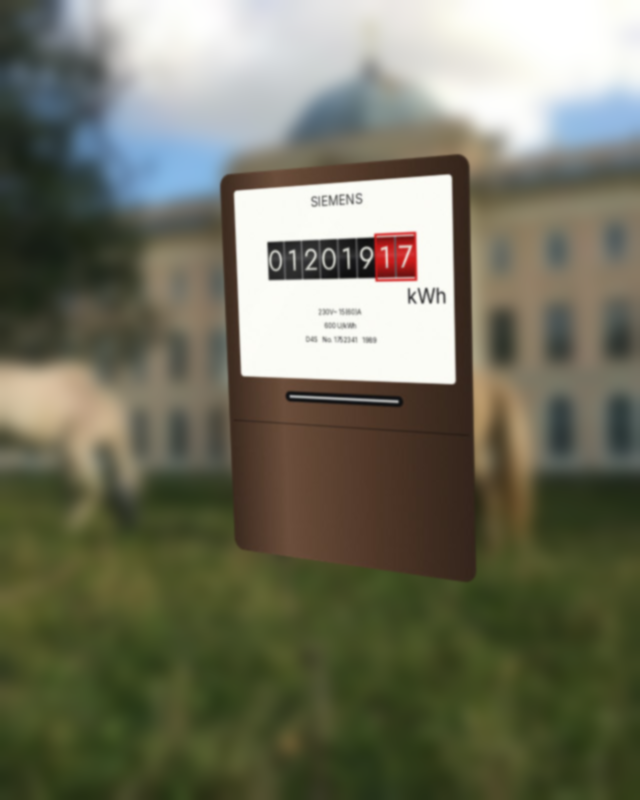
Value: 12019.17 kWh
